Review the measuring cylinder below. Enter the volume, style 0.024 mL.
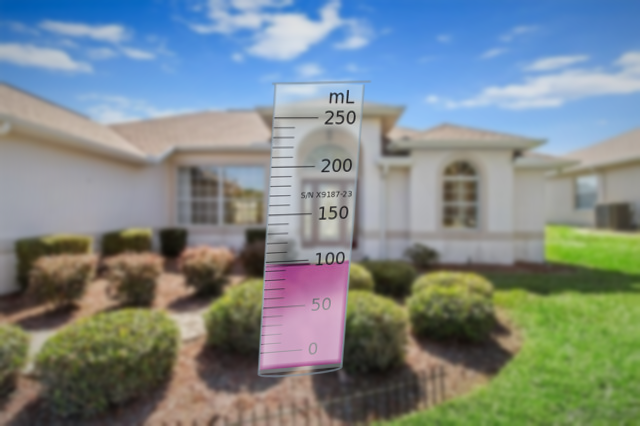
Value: 95 mL
